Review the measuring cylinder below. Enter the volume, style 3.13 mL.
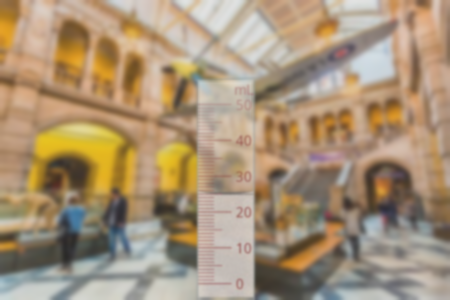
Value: 25 mL
